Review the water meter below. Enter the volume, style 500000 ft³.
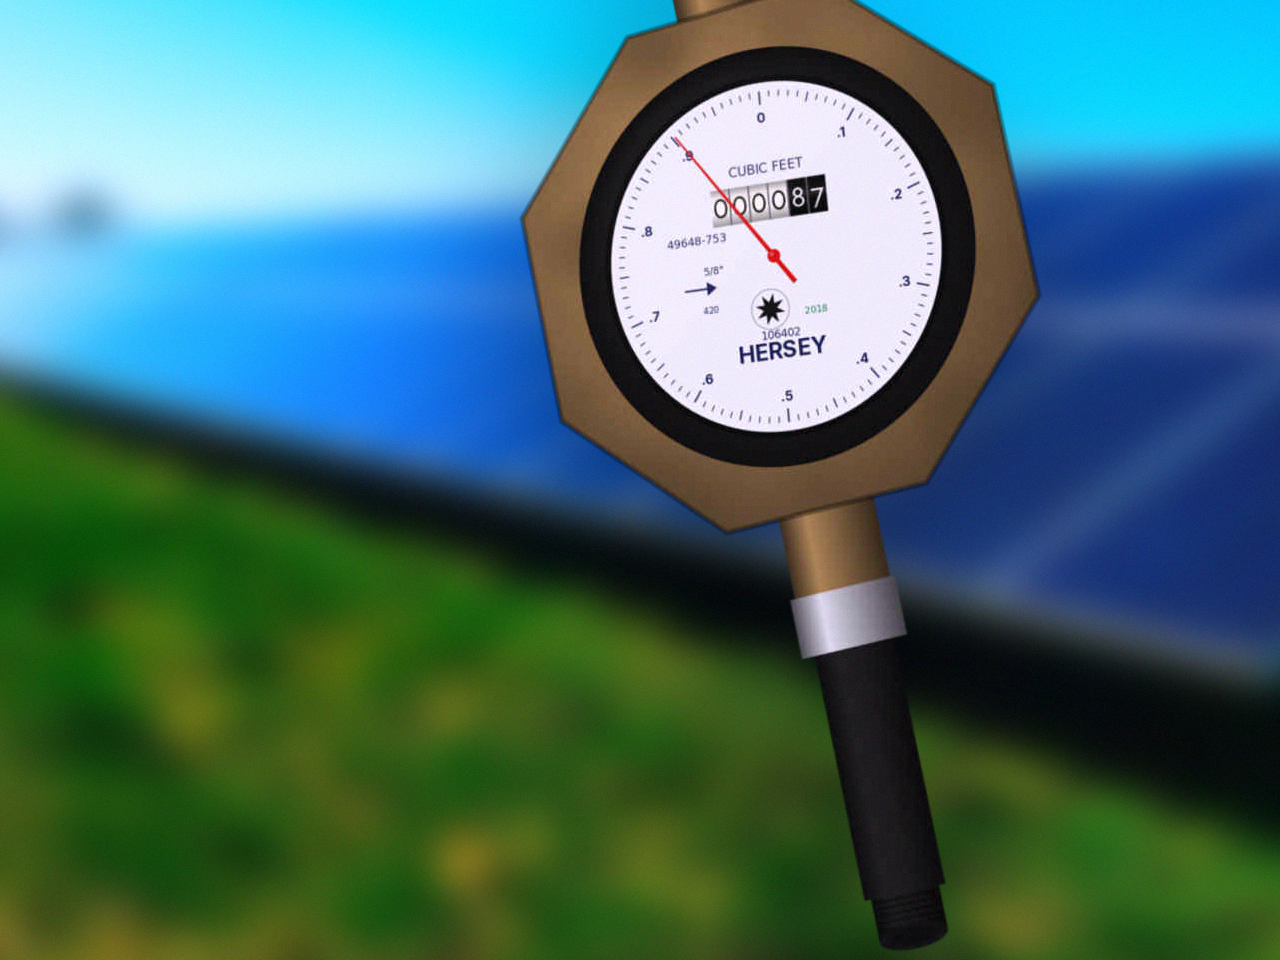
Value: 86.90 ft³
